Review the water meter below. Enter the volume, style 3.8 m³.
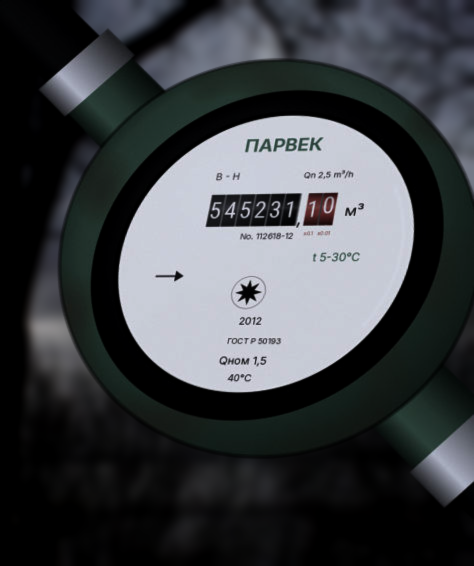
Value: 545231.10 m³
